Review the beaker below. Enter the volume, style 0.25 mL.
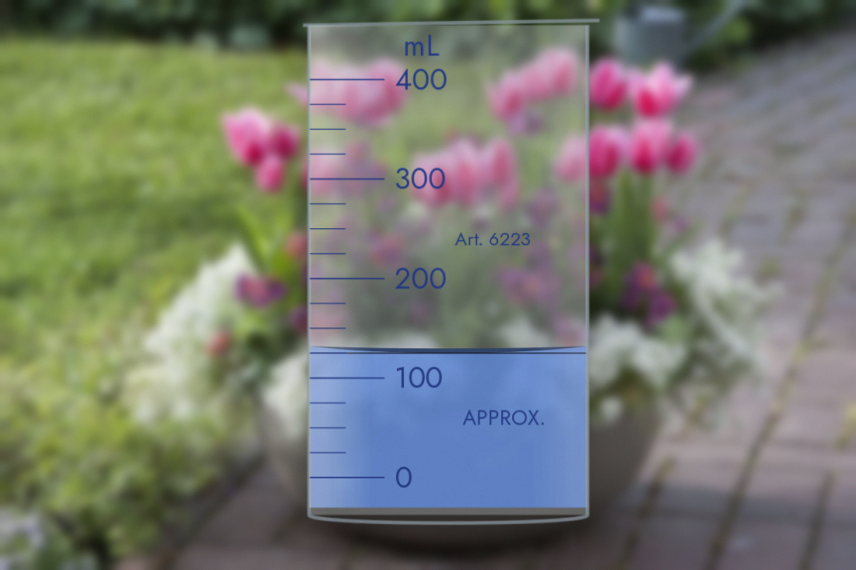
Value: 125 mL
